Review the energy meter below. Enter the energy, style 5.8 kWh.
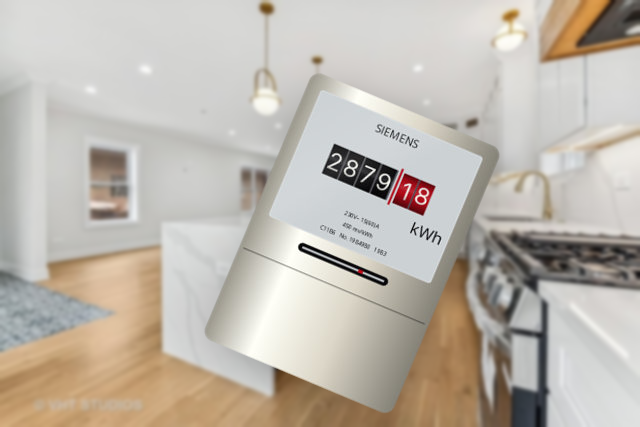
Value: 2879.18 kWh
